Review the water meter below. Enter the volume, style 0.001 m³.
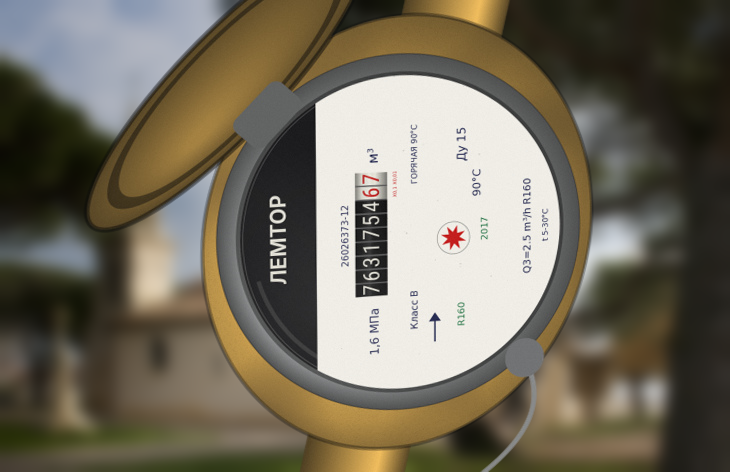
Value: 7631754.67 m³
